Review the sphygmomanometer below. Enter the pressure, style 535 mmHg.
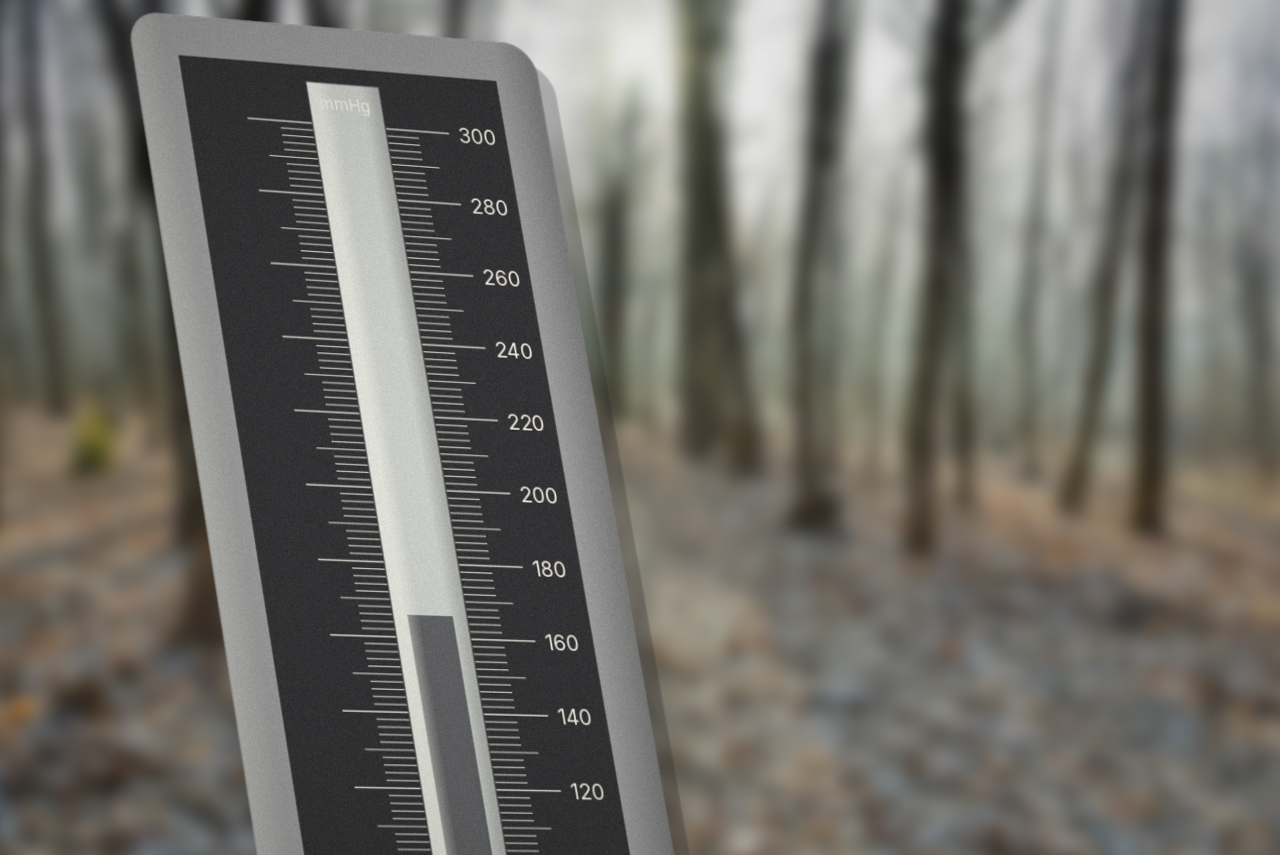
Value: 166 mmHg
